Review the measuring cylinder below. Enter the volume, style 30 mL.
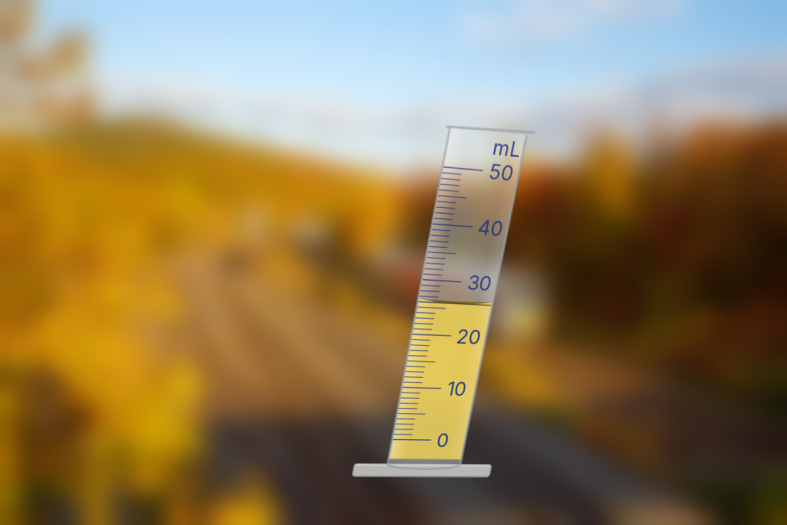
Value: 26 mL
